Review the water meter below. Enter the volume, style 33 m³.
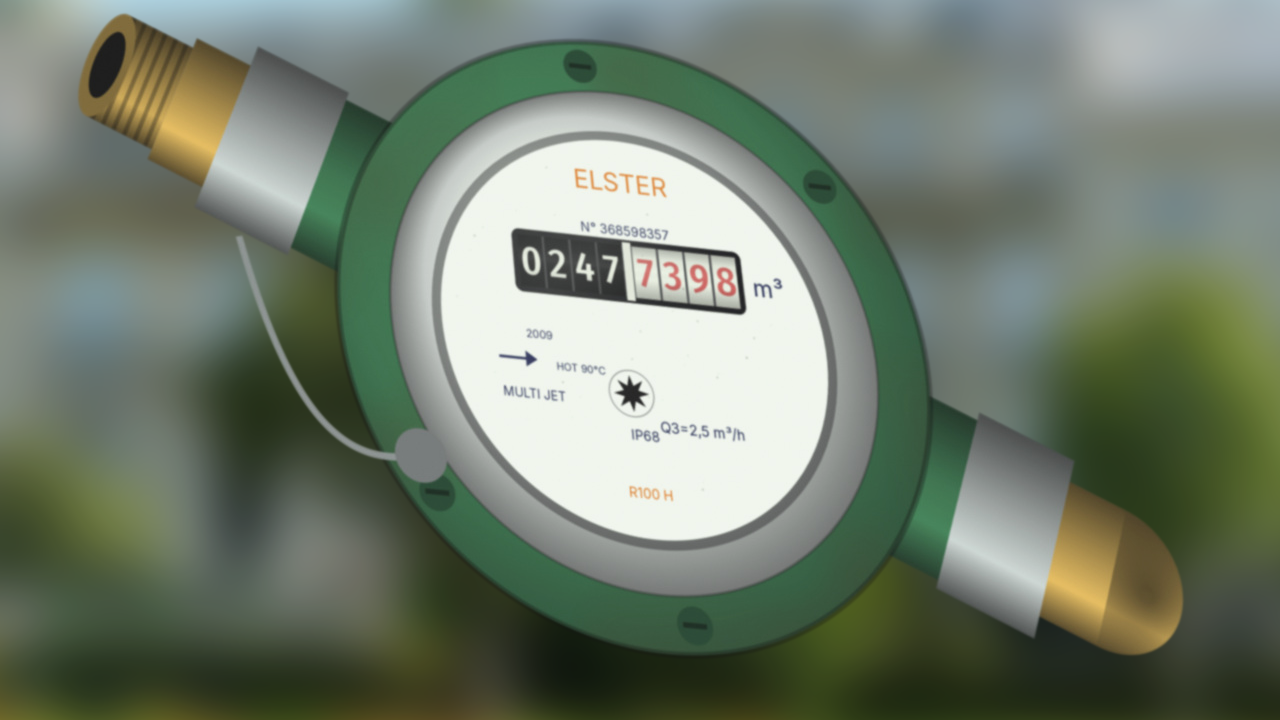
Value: 247.7398 m³
